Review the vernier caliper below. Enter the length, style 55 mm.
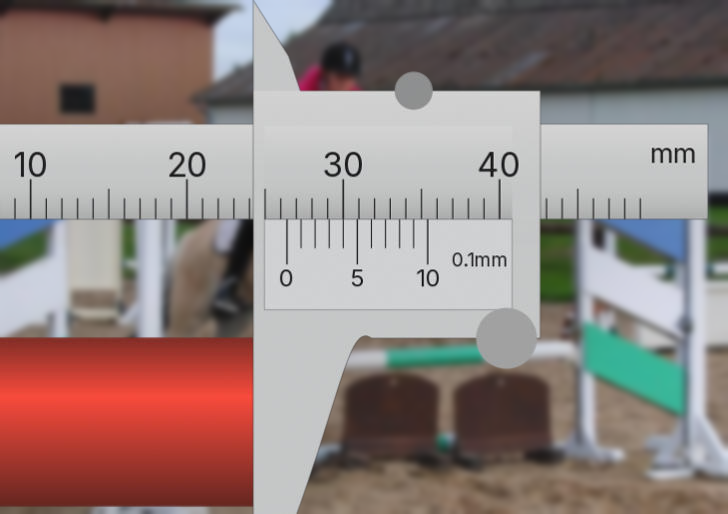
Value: 26.4 mm
